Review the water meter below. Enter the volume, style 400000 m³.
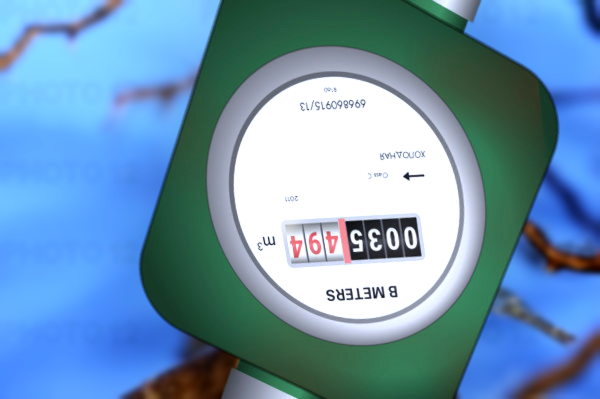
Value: 35.494 m³
